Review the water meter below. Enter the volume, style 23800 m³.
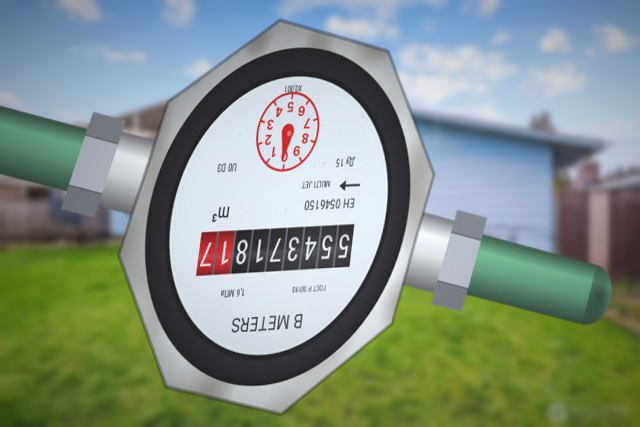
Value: 5543718.170 m³
